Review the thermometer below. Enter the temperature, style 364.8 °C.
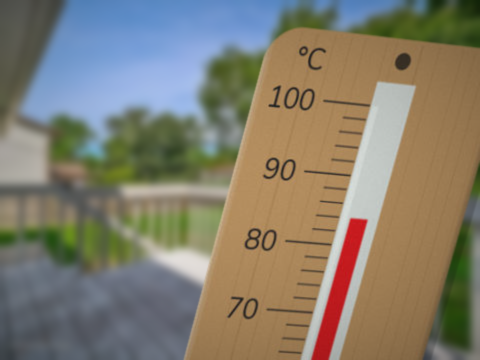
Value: 84 °C
